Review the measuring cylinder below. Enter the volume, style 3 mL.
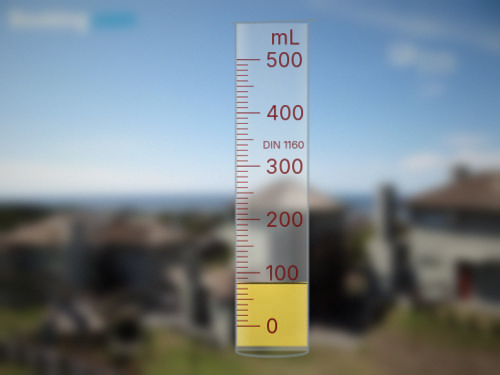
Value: 80 mL
